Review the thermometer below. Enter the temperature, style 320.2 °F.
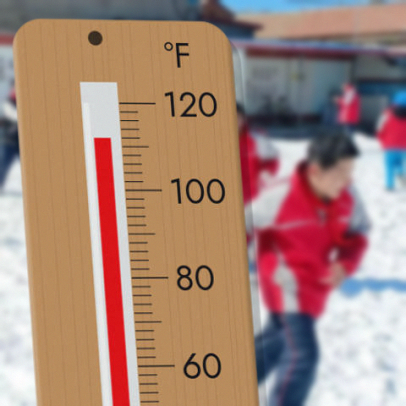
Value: 112 °F
